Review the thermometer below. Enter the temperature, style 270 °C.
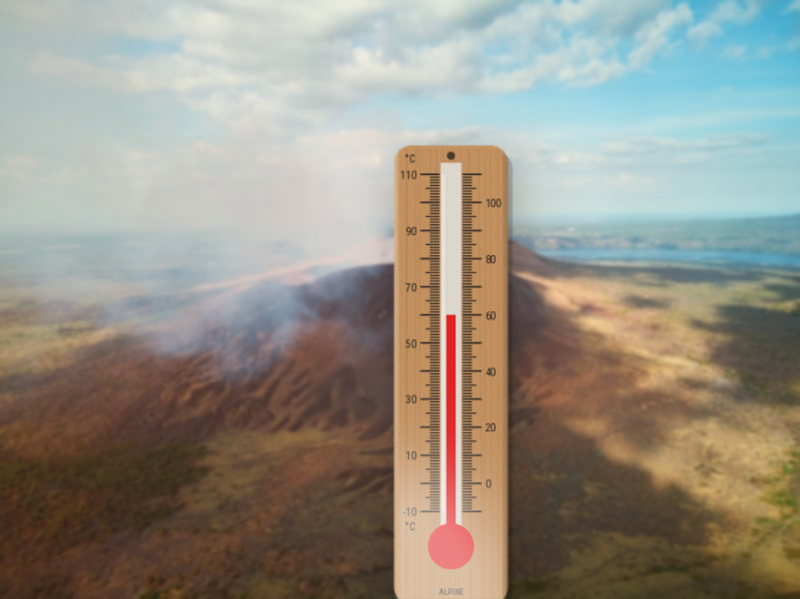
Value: 60 °C
